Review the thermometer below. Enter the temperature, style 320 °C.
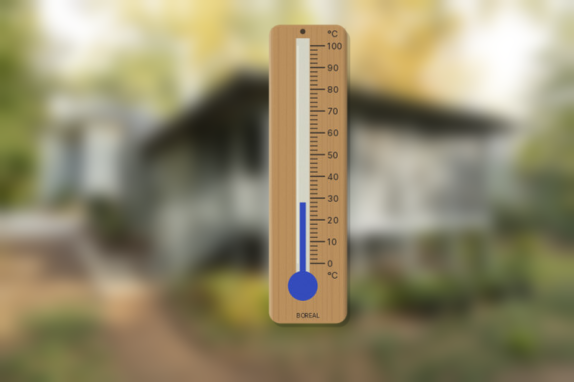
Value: 28 °C
